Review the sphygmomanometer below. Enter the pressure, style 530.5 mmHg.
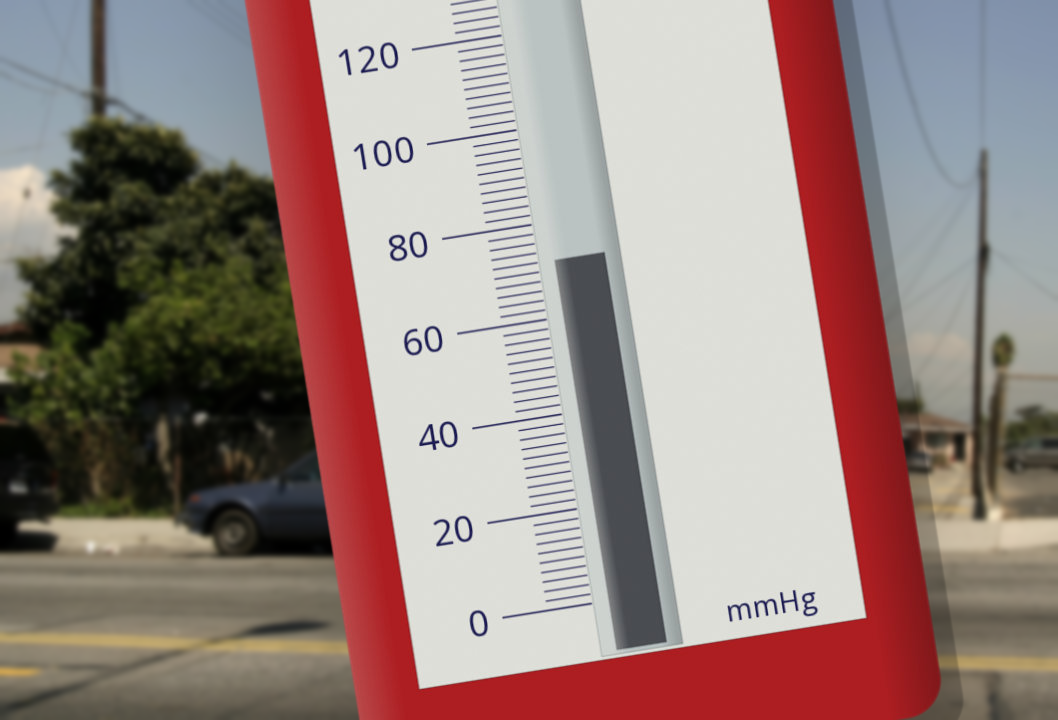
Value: 72 mmHg
